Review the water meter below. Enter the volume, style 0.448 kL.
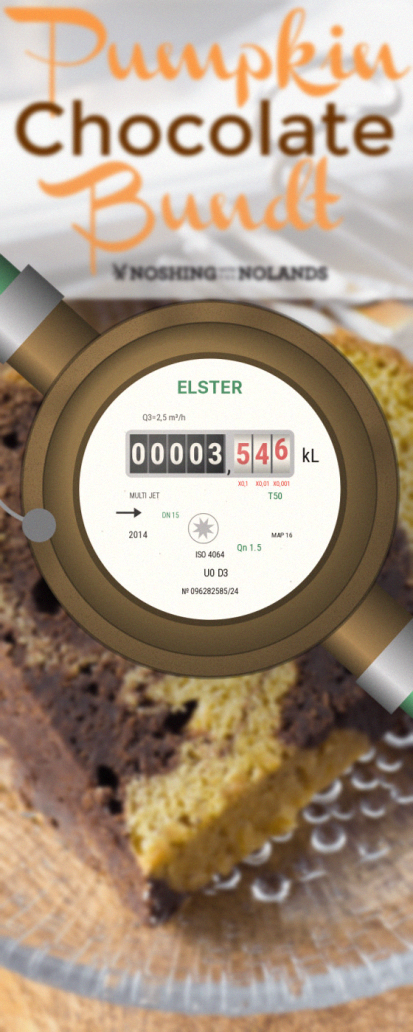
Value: 3.546 kL
